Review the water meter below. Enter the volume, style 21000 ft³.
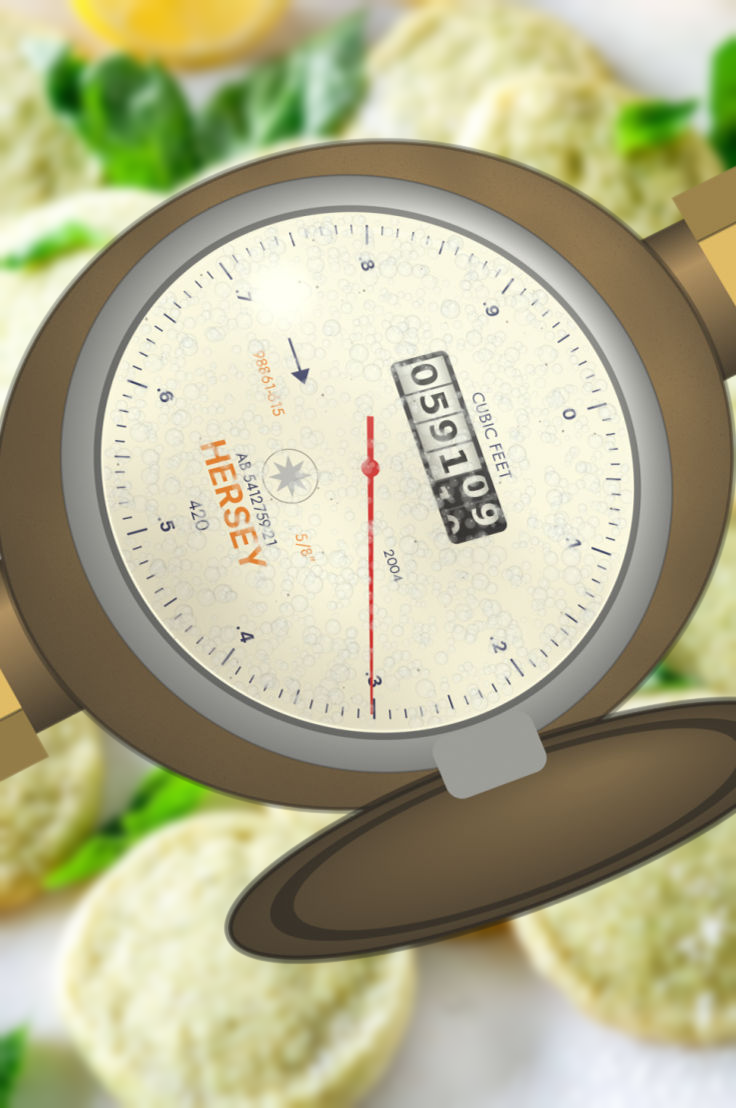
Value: 59109.30 ft³
